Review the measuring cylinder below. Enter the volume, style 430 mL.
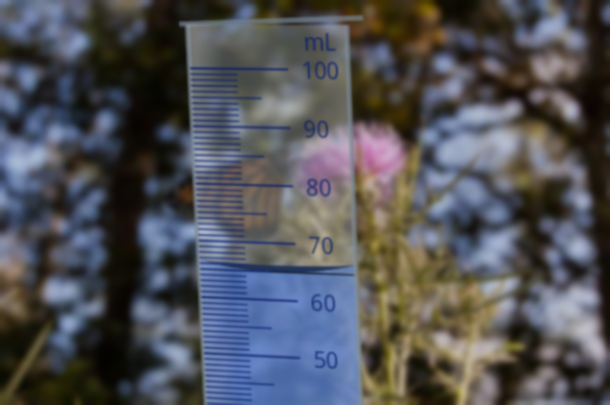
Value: 65 mL
